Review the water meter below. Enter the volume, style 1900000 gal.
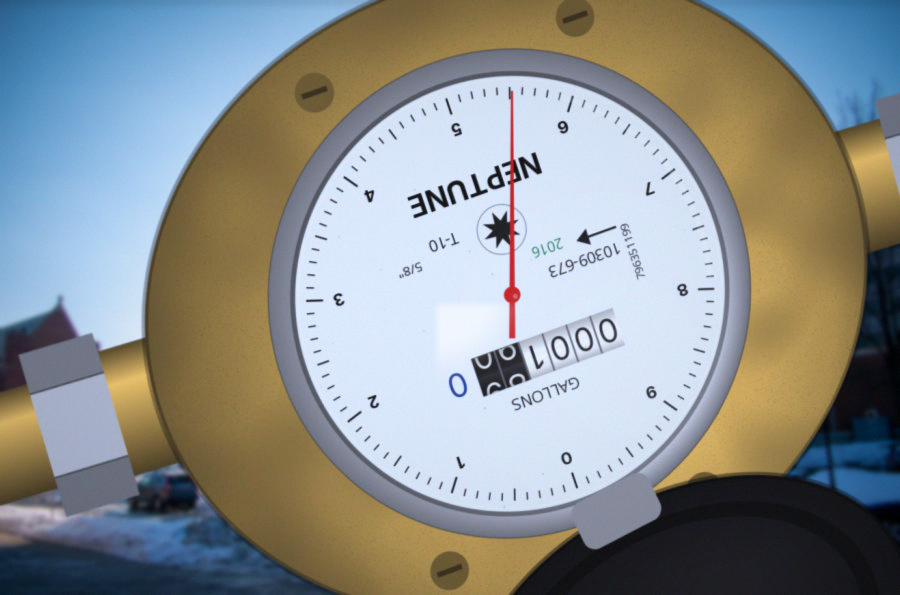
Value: 1895.5 gal
